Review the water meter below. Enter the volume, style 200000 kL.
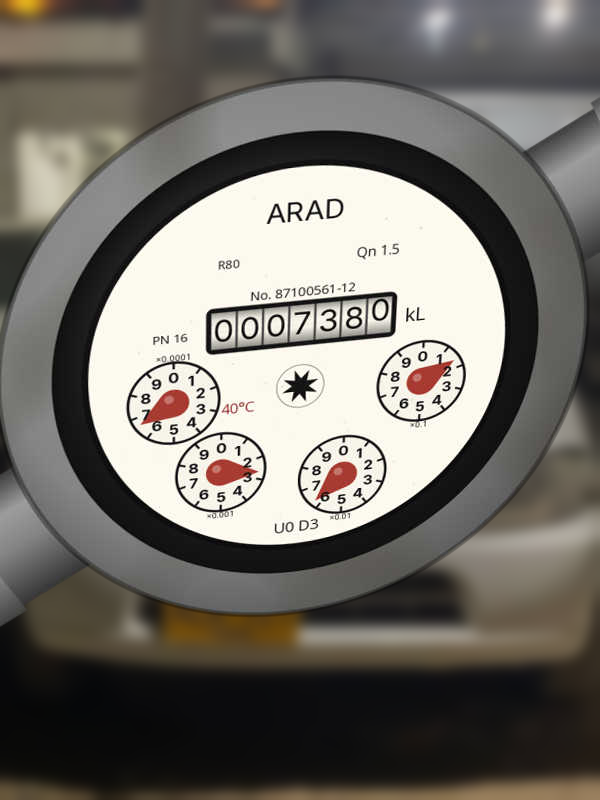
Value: 7380.1626 kL
